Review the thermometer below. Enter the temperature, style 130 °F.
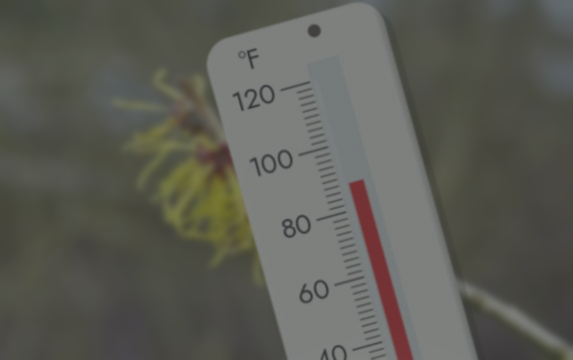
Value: 88 °F
